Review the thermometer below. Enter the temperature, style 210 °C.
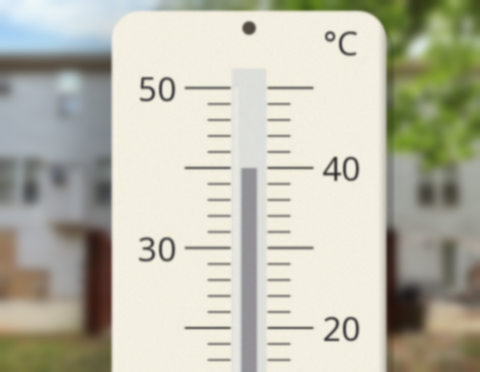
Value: 40 °C
